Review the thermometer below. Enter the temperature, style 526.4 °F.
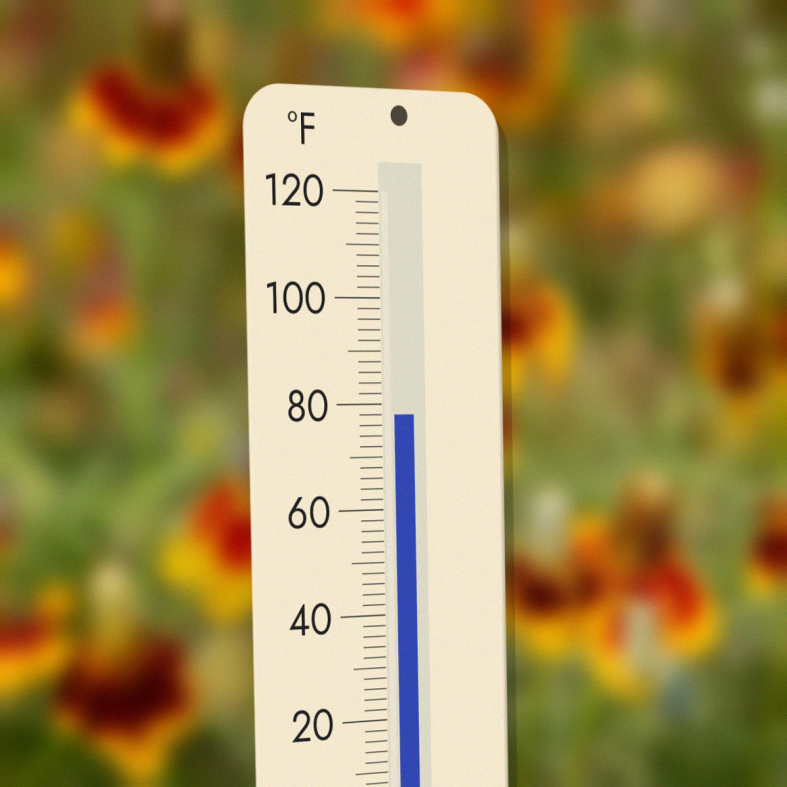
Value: 78 °F
